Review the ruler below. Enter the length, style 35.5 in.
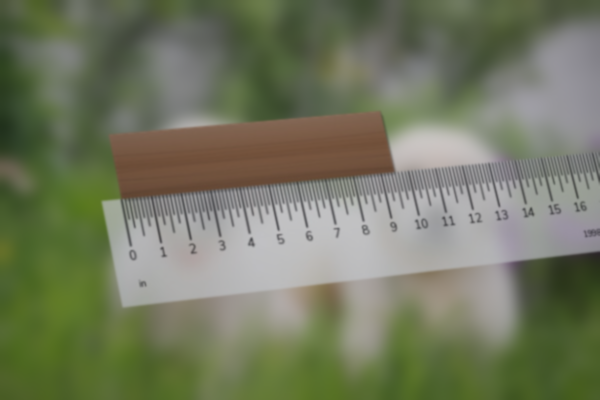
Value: 9.5 in
